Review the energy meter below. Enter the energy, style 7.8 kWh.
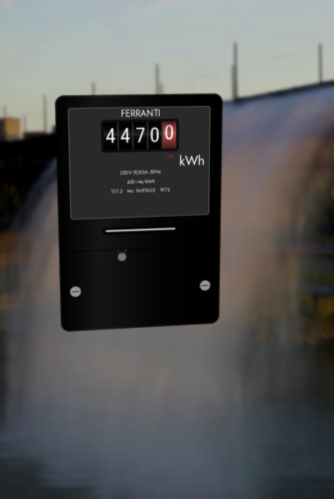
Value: 4470.0 kWh
